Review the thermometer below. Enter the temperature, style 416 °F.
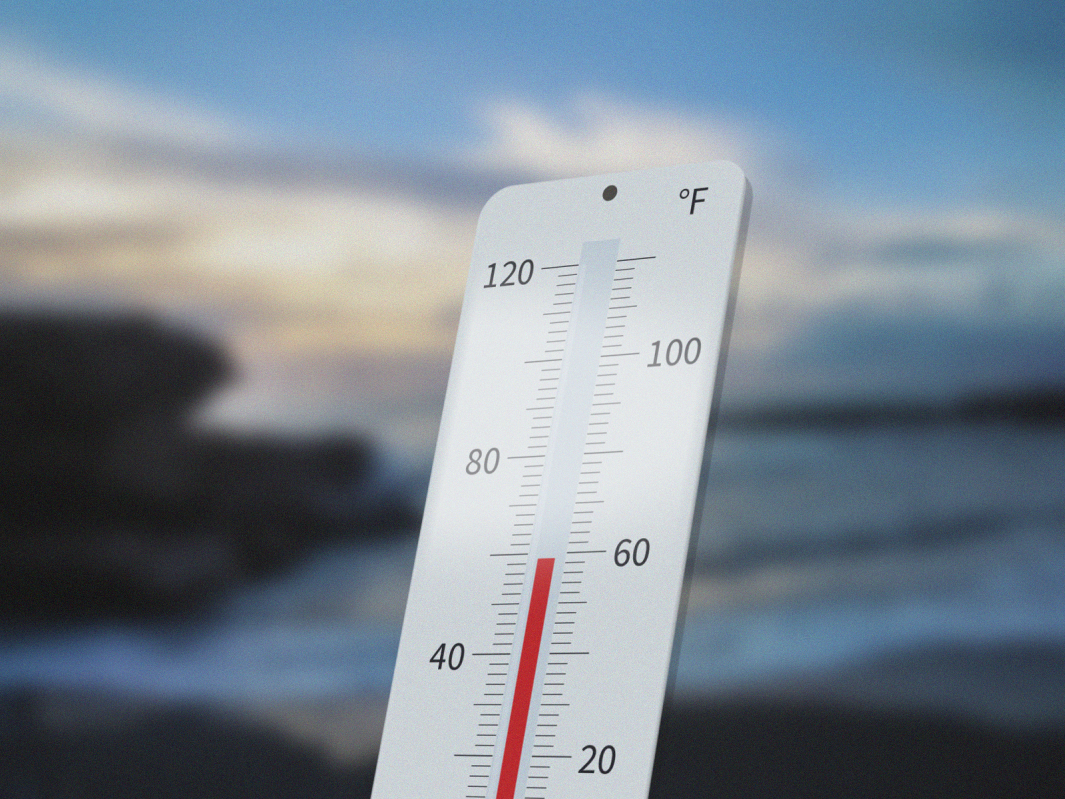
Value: 59 °F
